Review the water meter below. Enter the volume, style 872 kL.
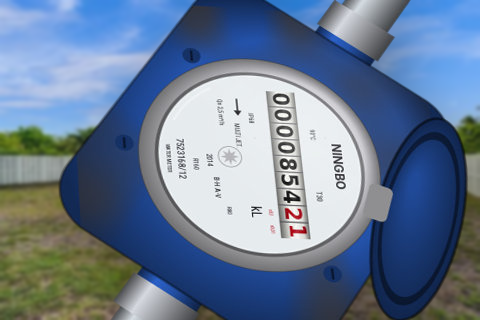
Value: 854.21 kL
